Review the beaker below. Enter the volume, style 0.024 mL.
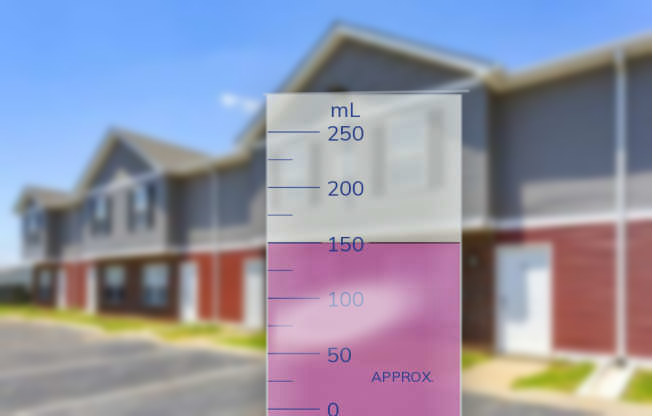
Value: 150 mL
